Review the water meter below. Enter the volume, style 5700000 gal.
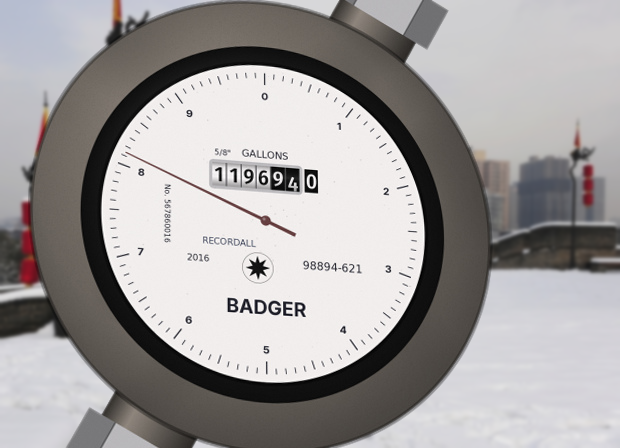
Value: 1196938.1 gal
